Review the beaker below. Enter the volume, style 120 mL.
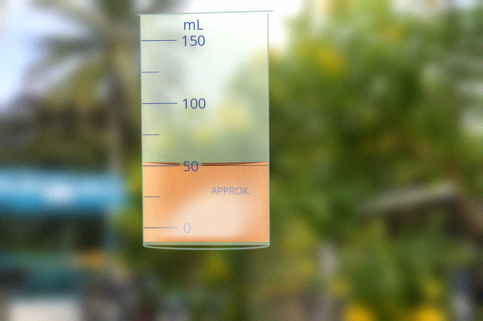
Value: 50 mL
